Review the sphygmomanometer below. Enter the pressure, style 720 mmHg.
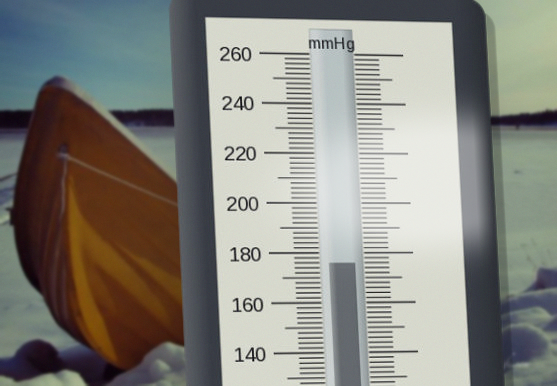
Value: 176 mmHg
